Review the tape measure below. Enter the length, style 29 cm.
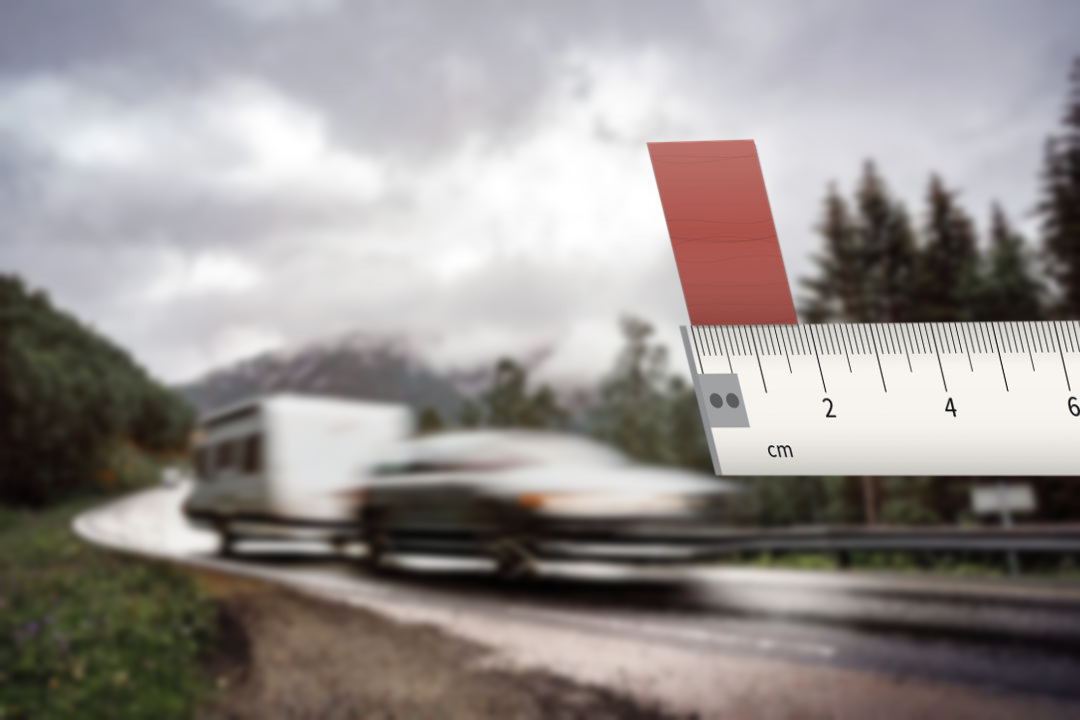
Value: 1.8 cm
